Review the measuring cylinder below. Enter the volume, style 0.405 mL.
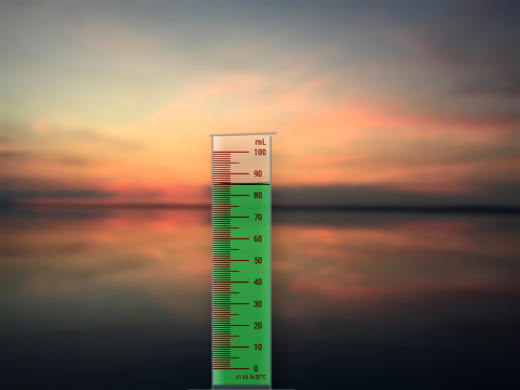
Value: 85 mL
